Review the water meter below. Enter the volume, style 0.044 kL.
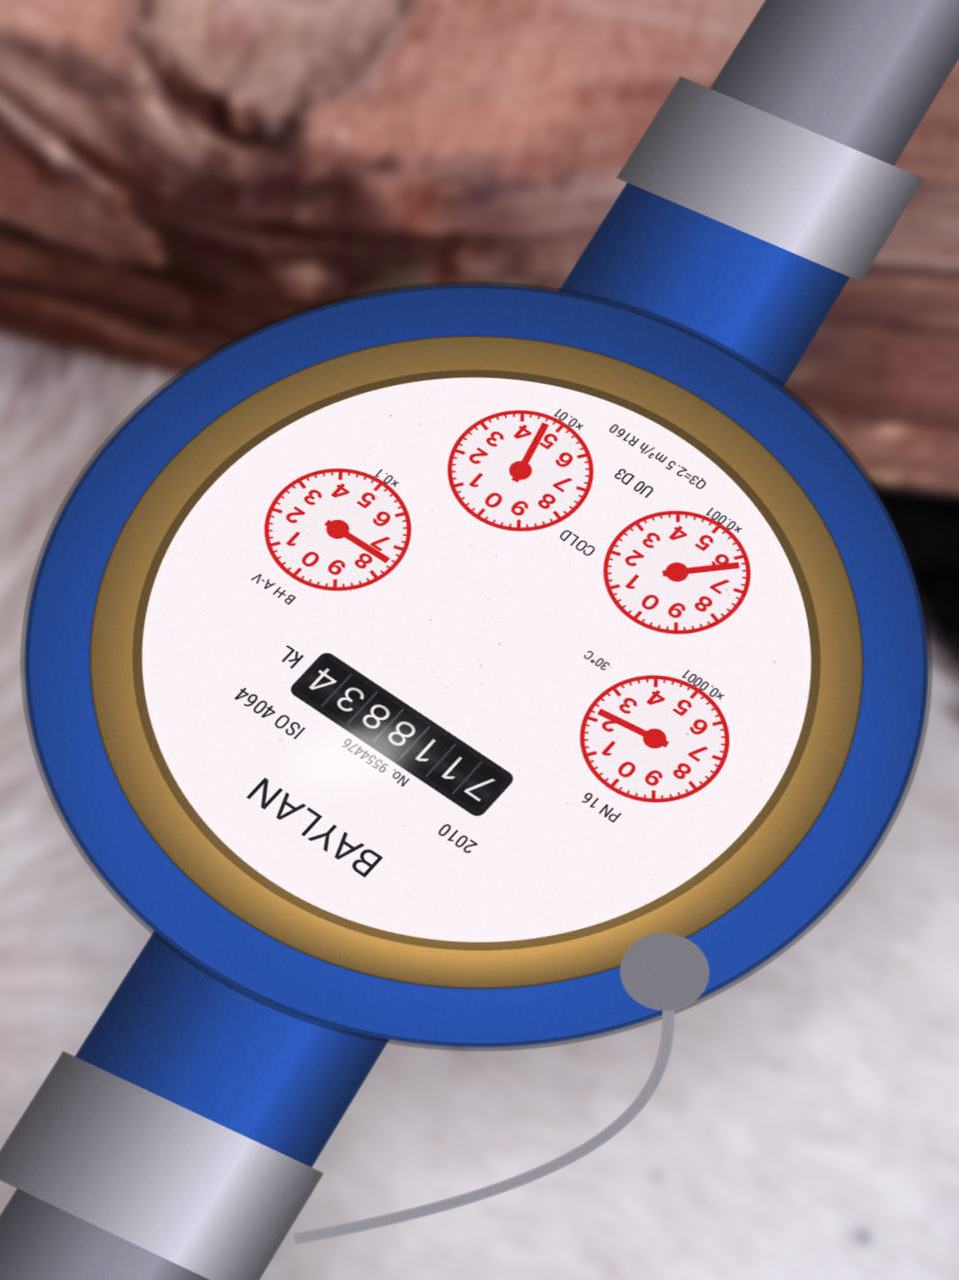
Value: 7118834.7462 kL
